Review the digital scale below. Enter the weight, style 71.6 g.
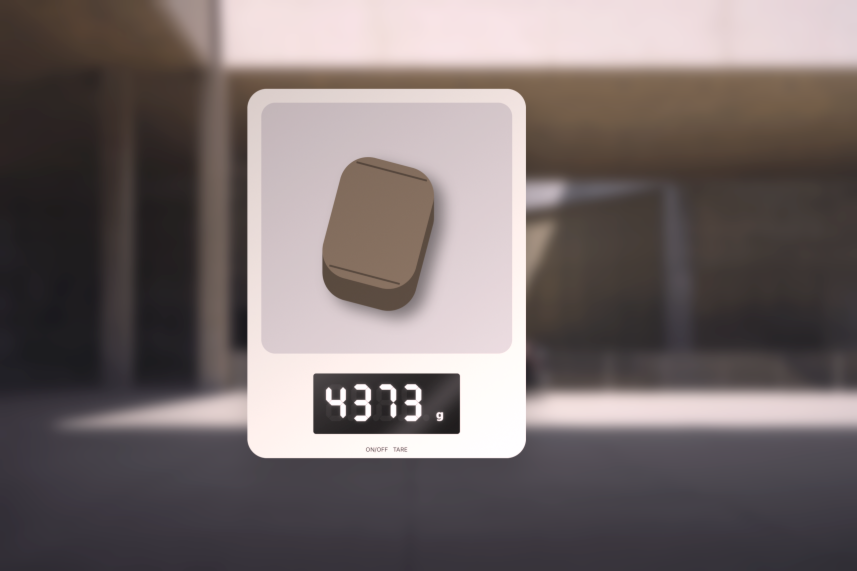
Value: 4373 g
